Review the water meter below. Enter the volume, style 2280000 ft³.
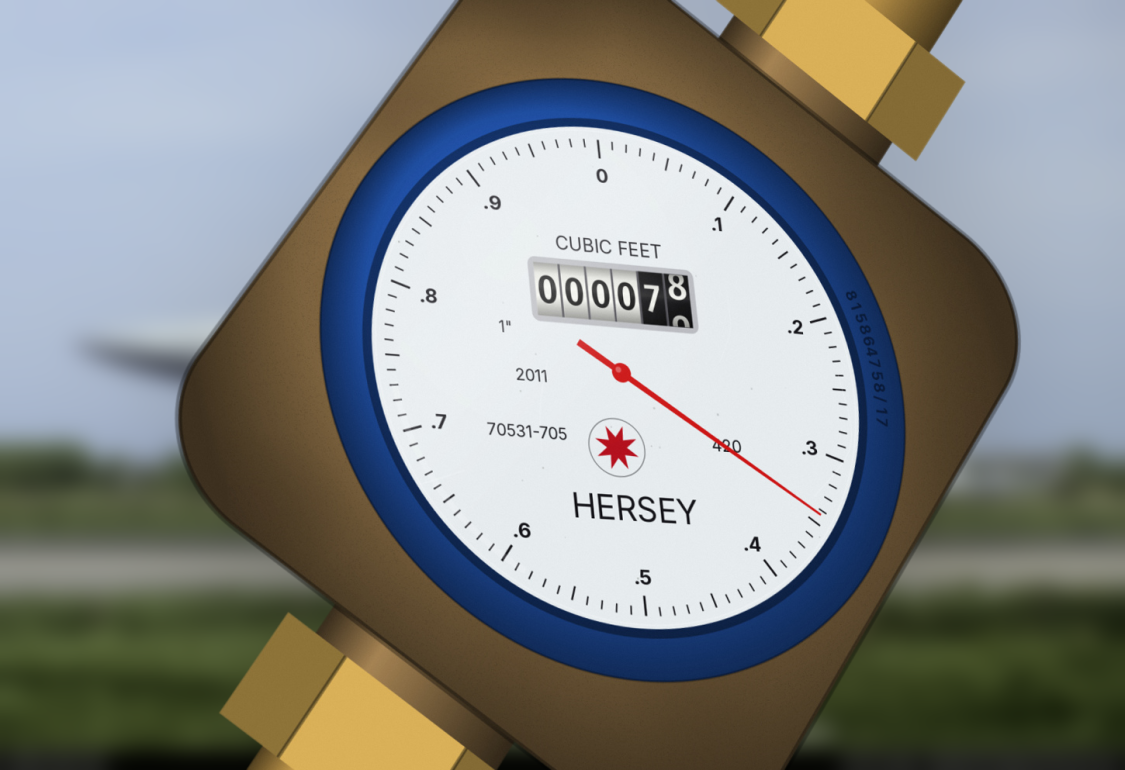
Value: 78.34 ft³
